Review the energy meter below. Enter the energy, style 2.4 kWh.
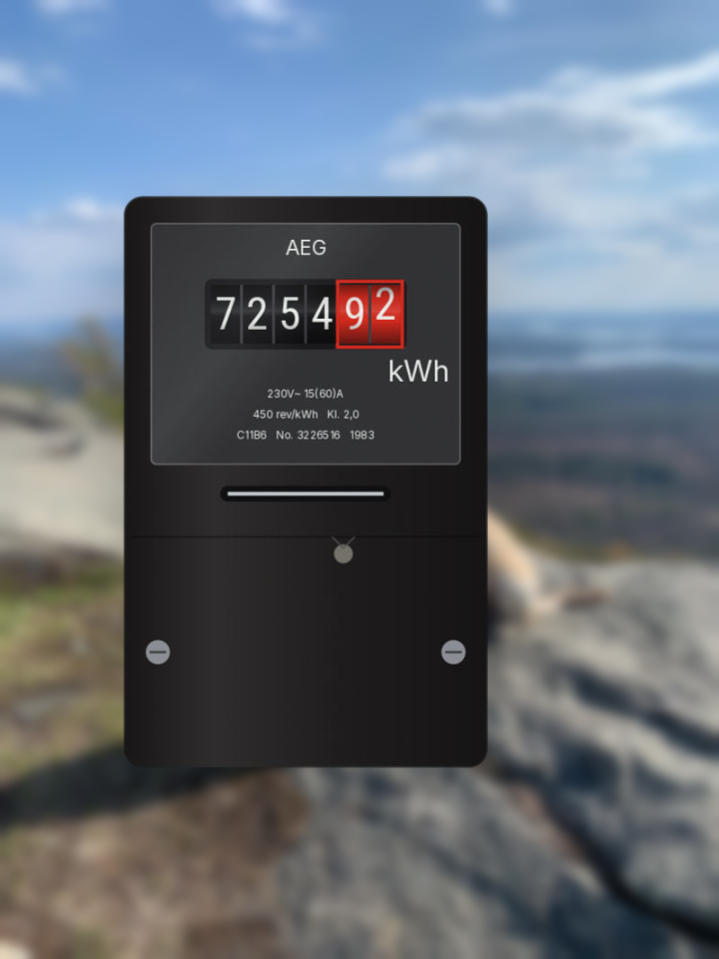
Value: 7254.92 kWh
